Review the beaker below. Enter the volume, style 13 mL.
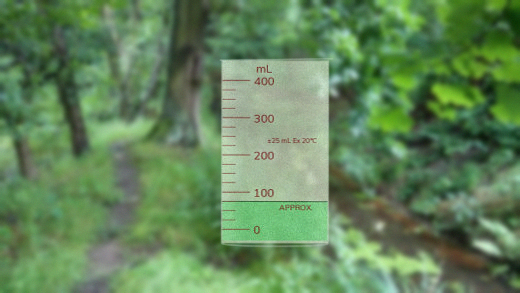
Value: 75 mL
